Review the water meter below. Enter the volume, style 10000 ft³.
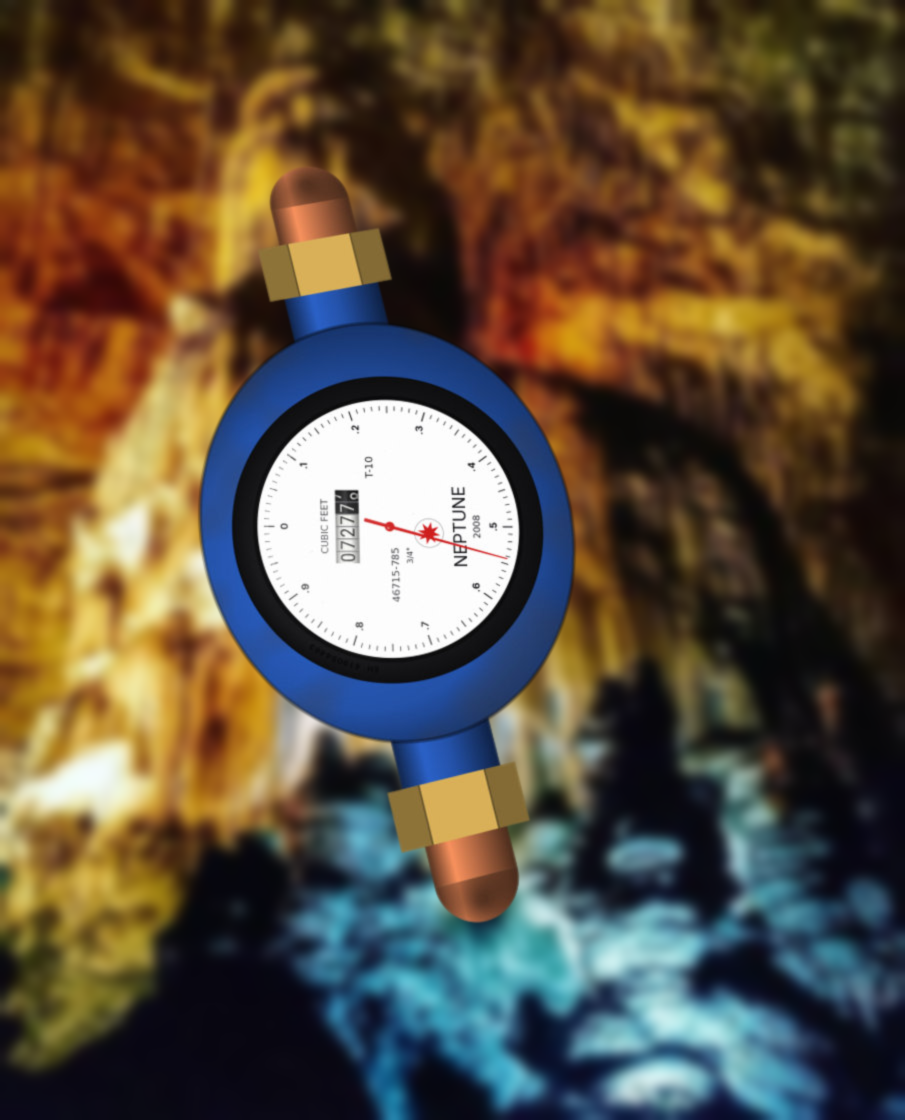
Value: 72777.54 ft³
